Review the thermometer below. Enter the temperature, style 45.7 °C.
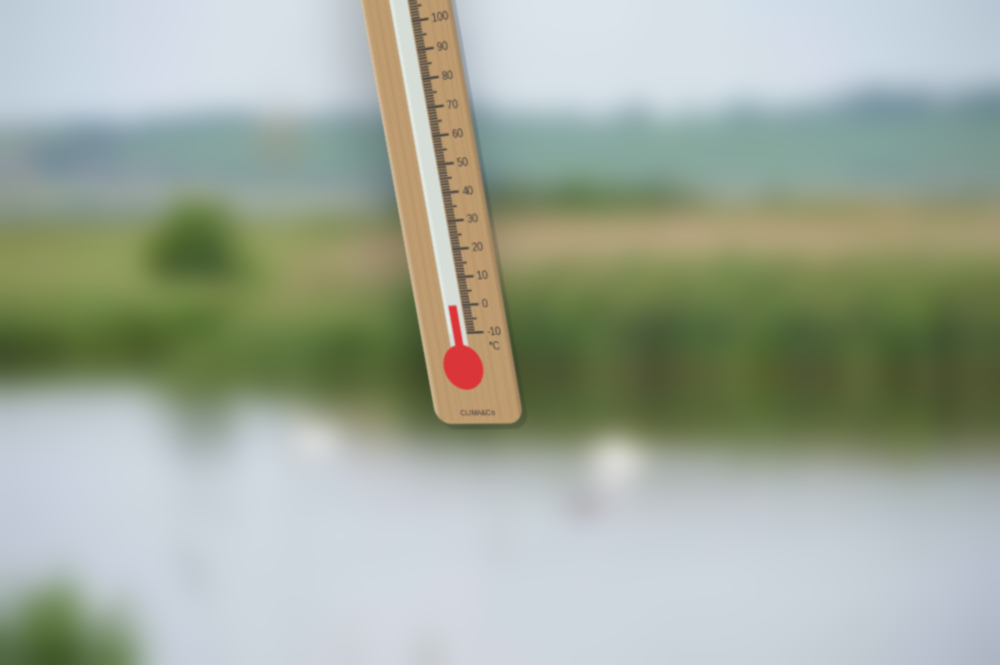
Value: 0 °C
